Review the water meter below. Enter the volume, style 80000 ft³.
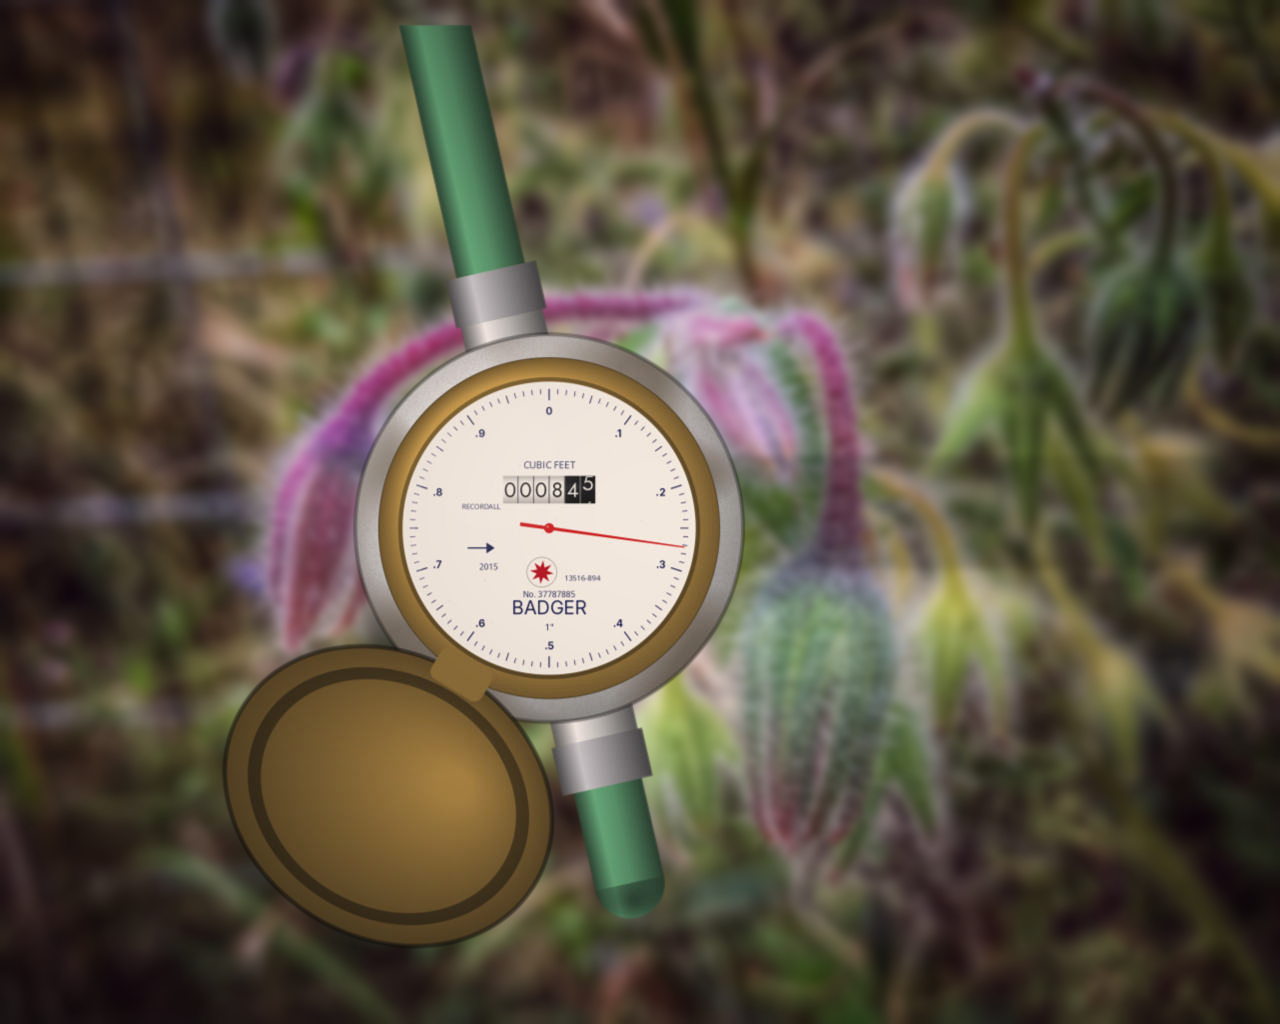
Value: 845.27 ft³
